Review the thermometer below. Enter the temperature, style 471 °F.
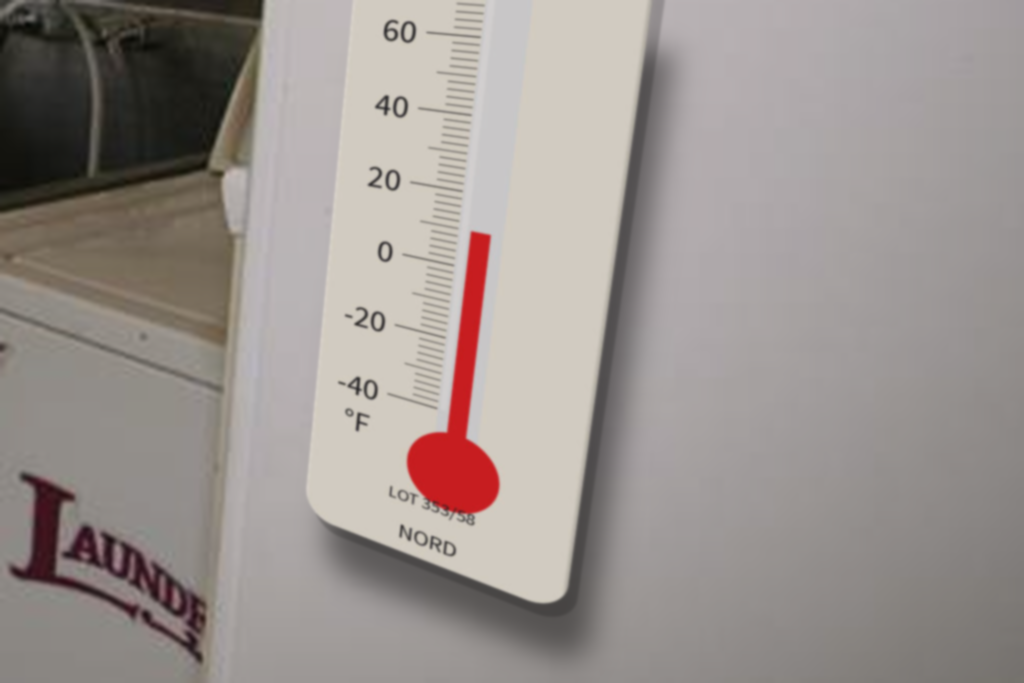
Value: 10 °F
